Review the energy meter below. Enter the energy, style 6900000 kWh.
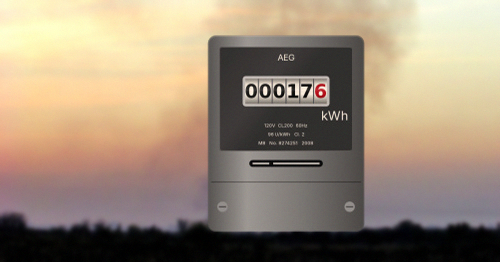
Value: 17.6 kWh
